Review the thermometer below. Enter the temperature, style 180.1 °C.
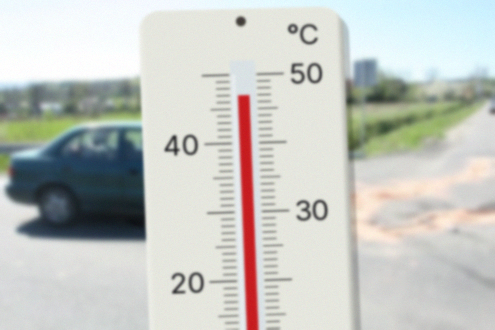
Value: 47 °C
